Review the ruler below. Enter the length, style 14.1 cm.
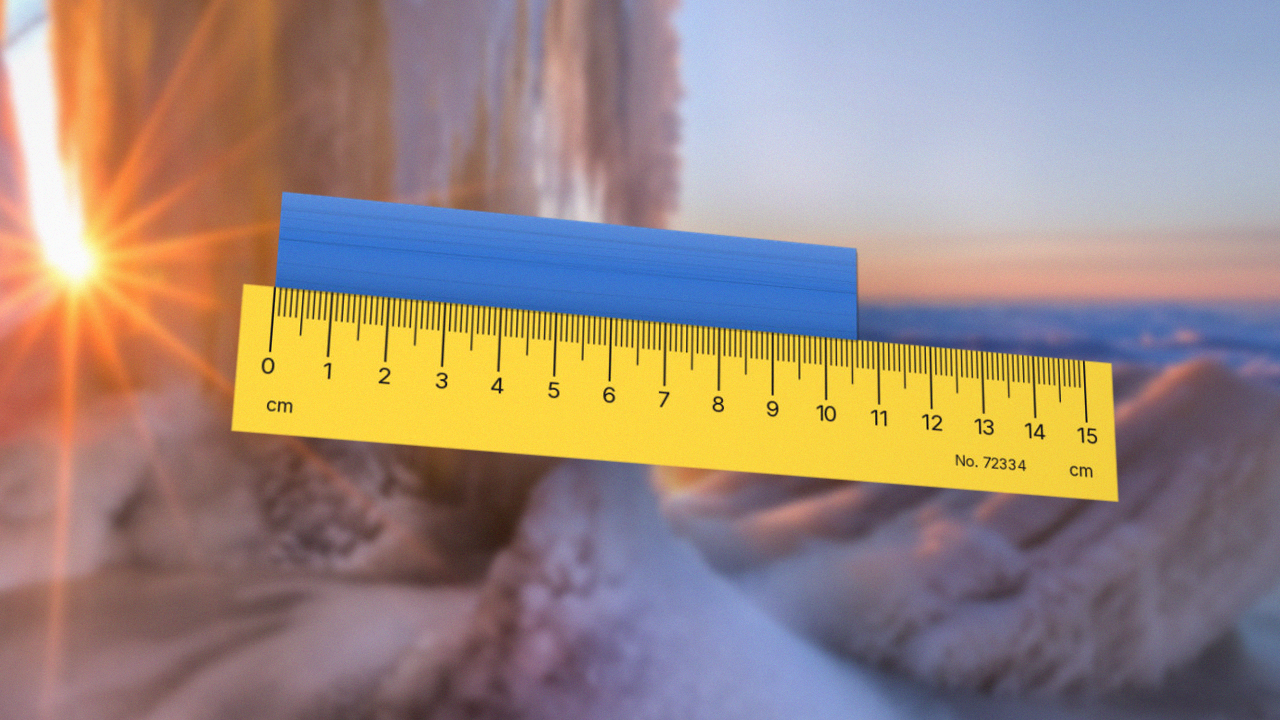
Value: 10.6 cm
